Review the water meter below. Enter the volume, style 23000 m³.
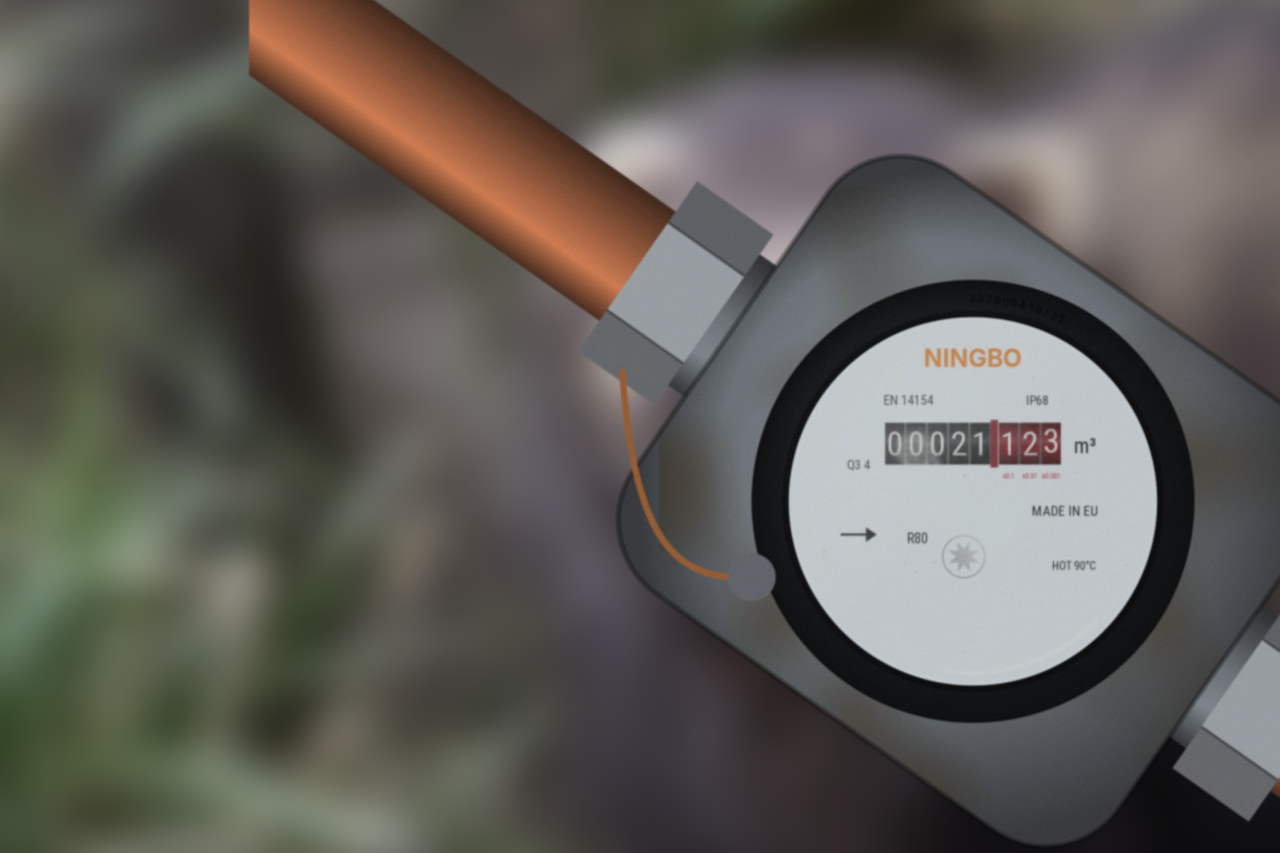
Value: 21.123 m³
